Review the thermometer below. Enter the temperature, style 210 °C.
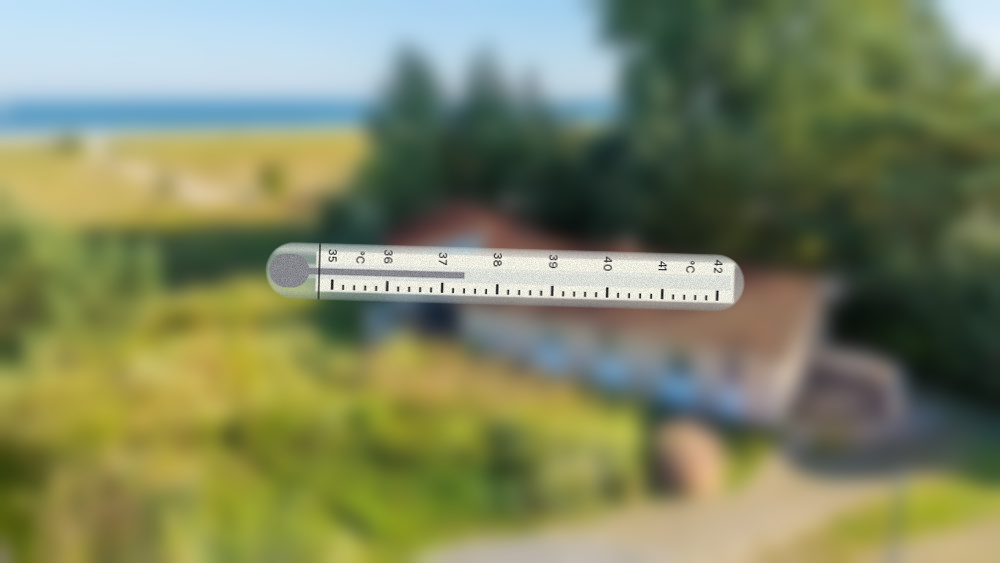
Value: 37.4 °C
